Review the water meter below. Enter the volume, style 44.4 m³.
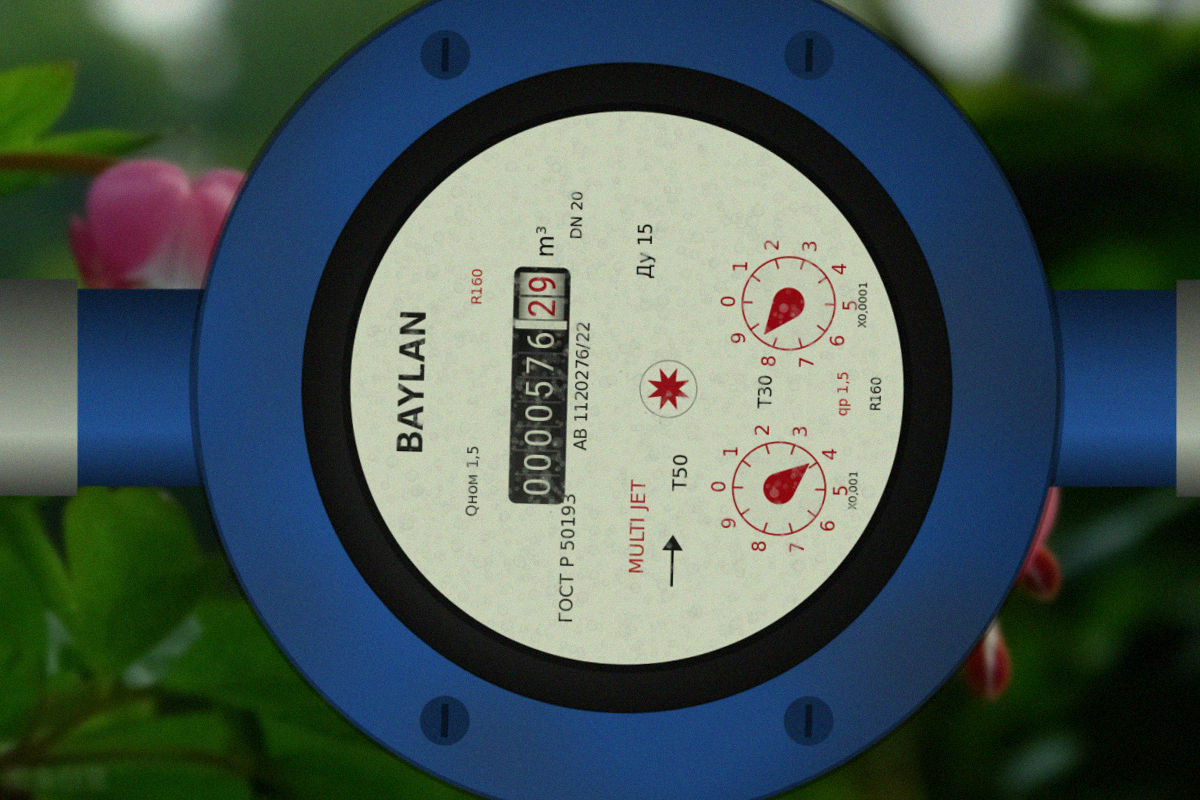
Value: 576.2938 m³
